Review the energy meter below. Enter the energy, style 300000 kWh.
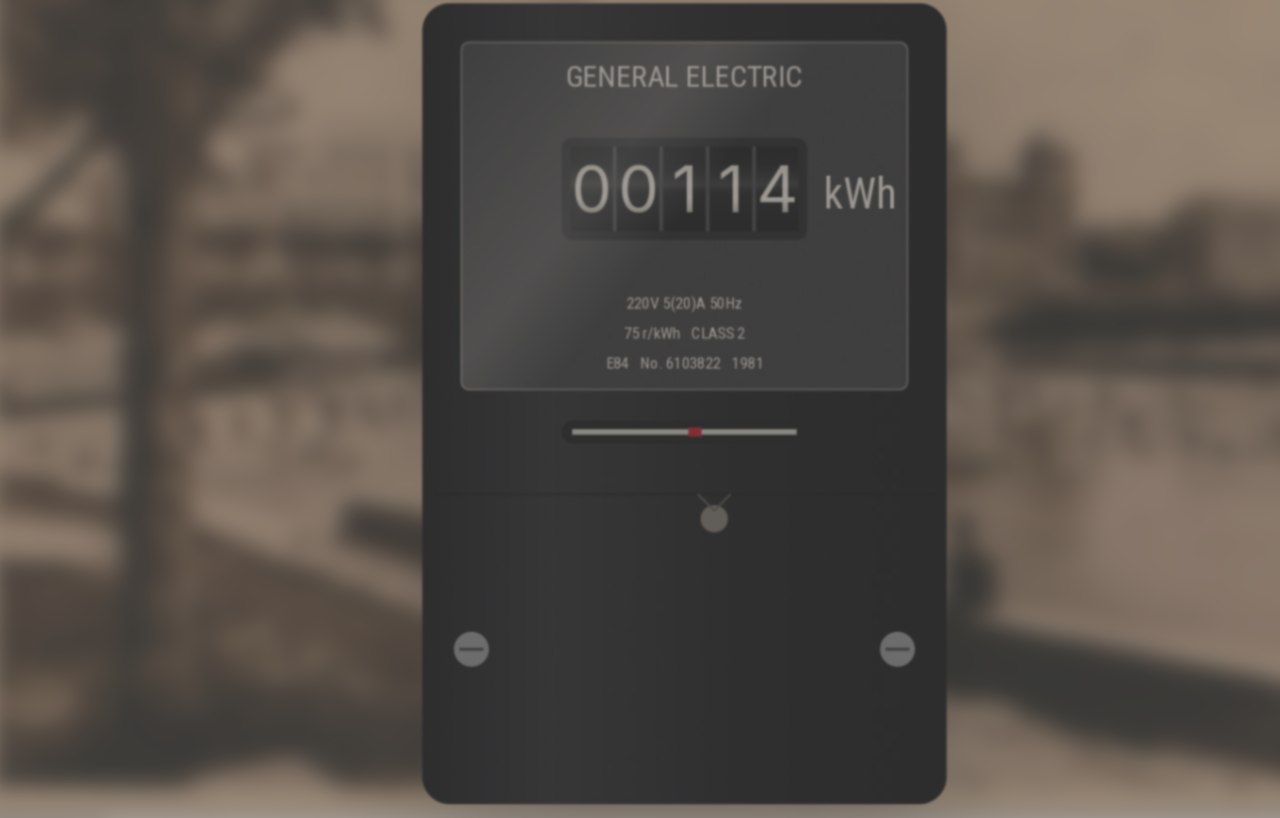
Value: 114 kWh
